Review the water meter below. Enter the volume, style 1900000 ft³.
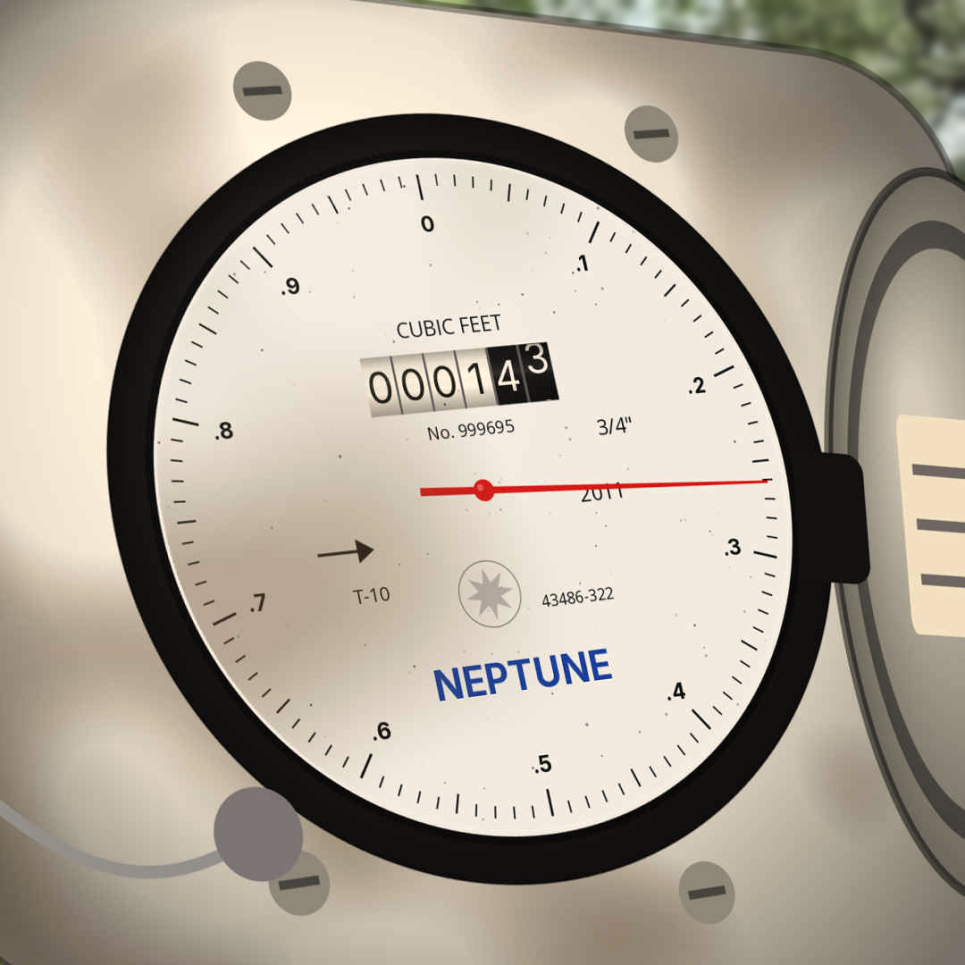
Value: 143.26 ft³
